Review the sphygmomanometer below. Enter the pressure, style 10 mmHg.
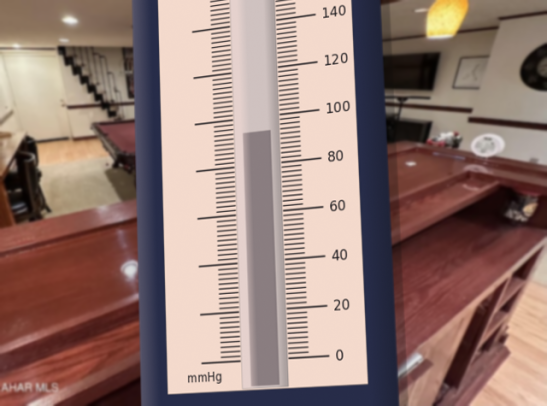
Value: 94 mmHg
